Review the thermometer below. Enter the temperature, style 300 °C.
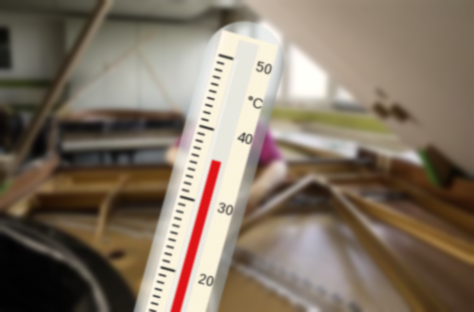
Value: 36 °C
